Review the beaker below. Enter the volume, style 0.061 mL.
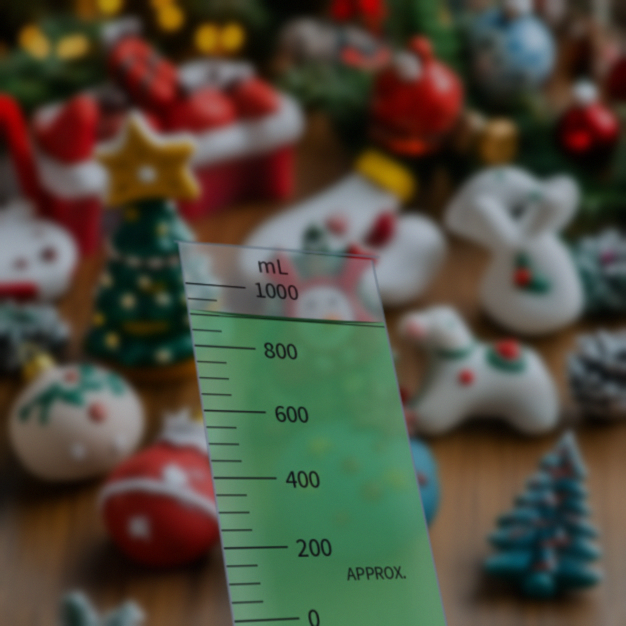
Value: 900 mL
